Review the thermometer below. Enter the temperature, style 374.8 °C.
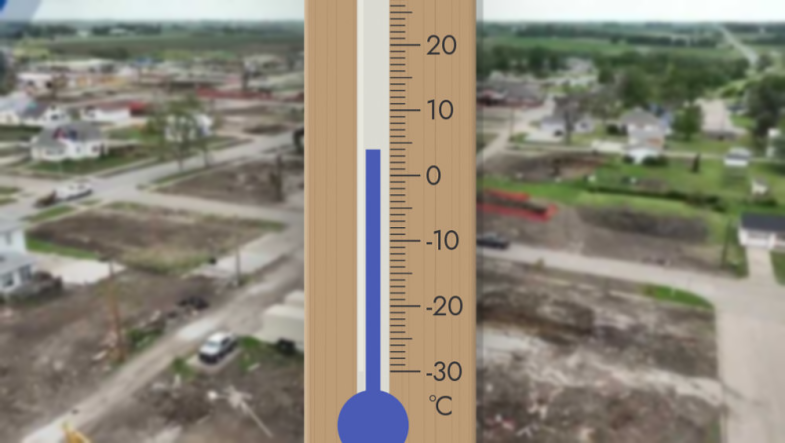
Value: 4 °C
